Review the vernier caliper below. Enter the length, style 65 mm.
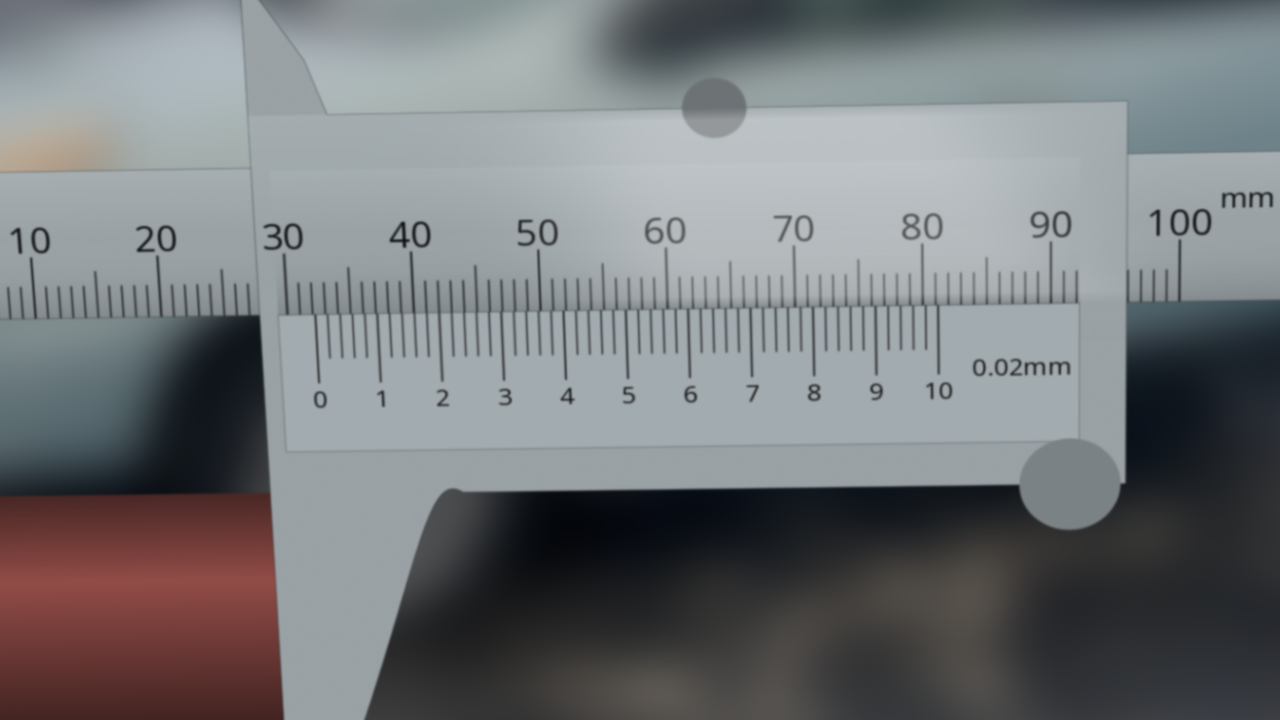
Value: 32.2 mm
